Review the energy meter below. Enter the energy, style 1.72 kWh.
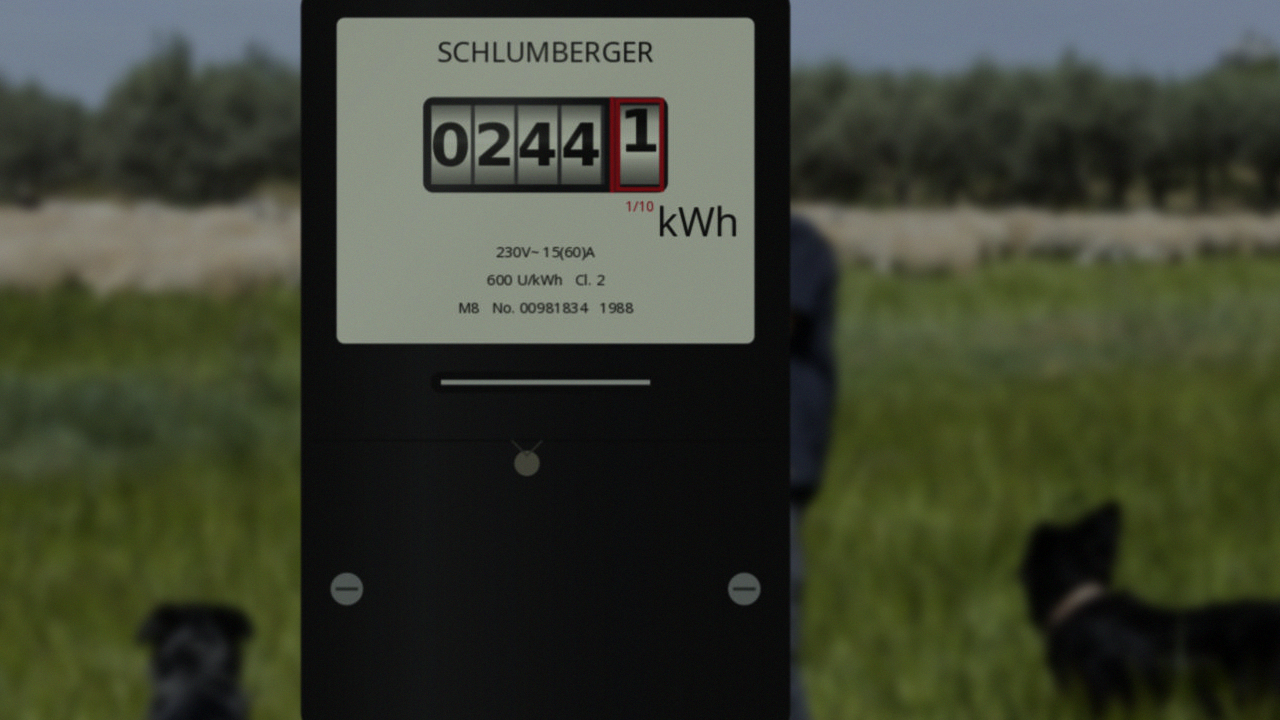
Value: 244.1 kWh
